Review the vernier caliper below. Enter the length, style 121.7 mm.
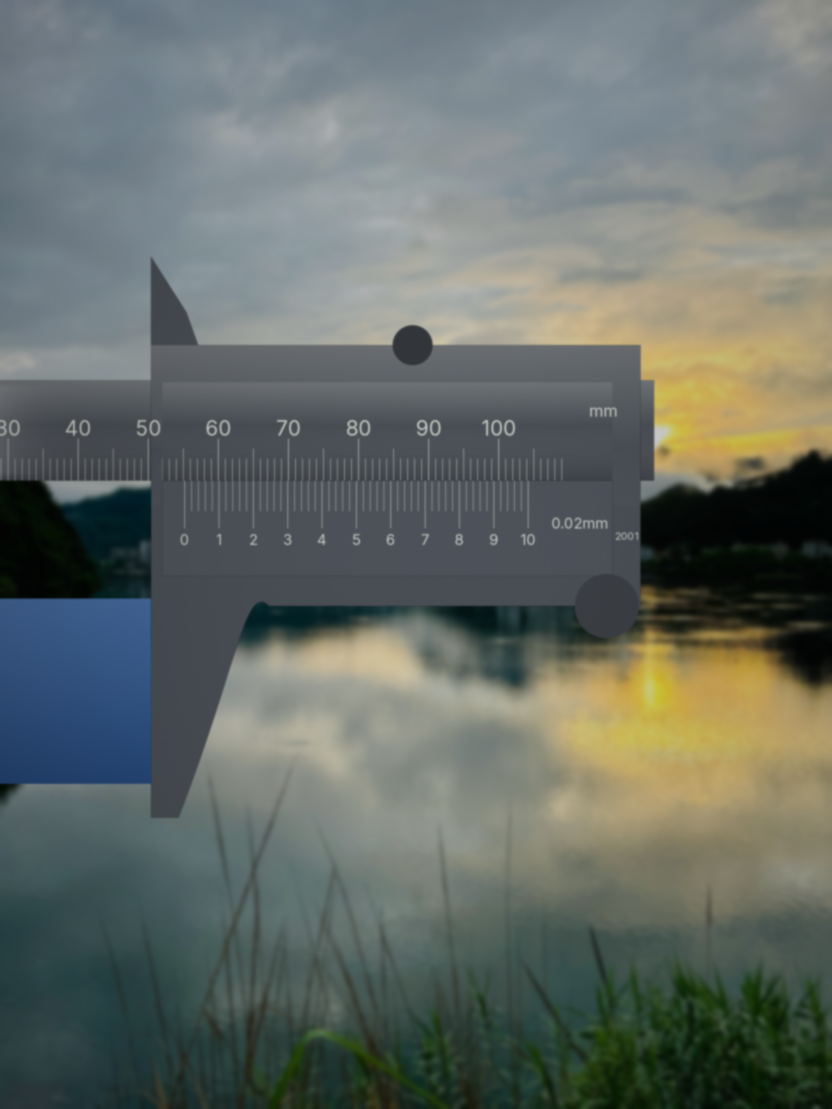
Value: 55.2 mm
